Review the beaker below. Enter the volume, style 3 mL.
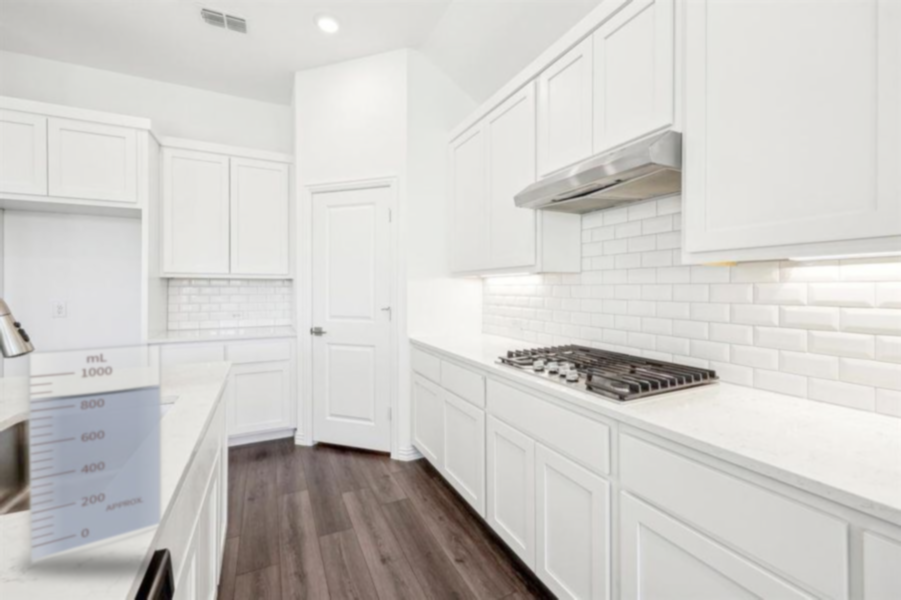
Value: 850 mL
